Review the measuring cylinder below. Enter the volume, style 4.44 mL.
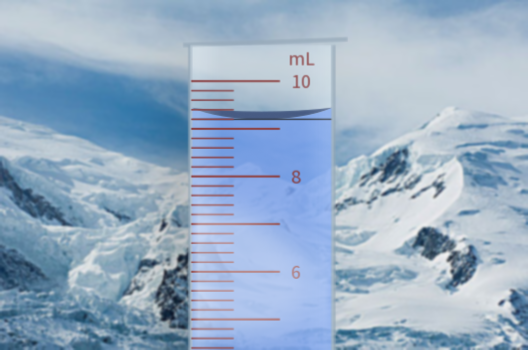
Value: 9.2 mL
